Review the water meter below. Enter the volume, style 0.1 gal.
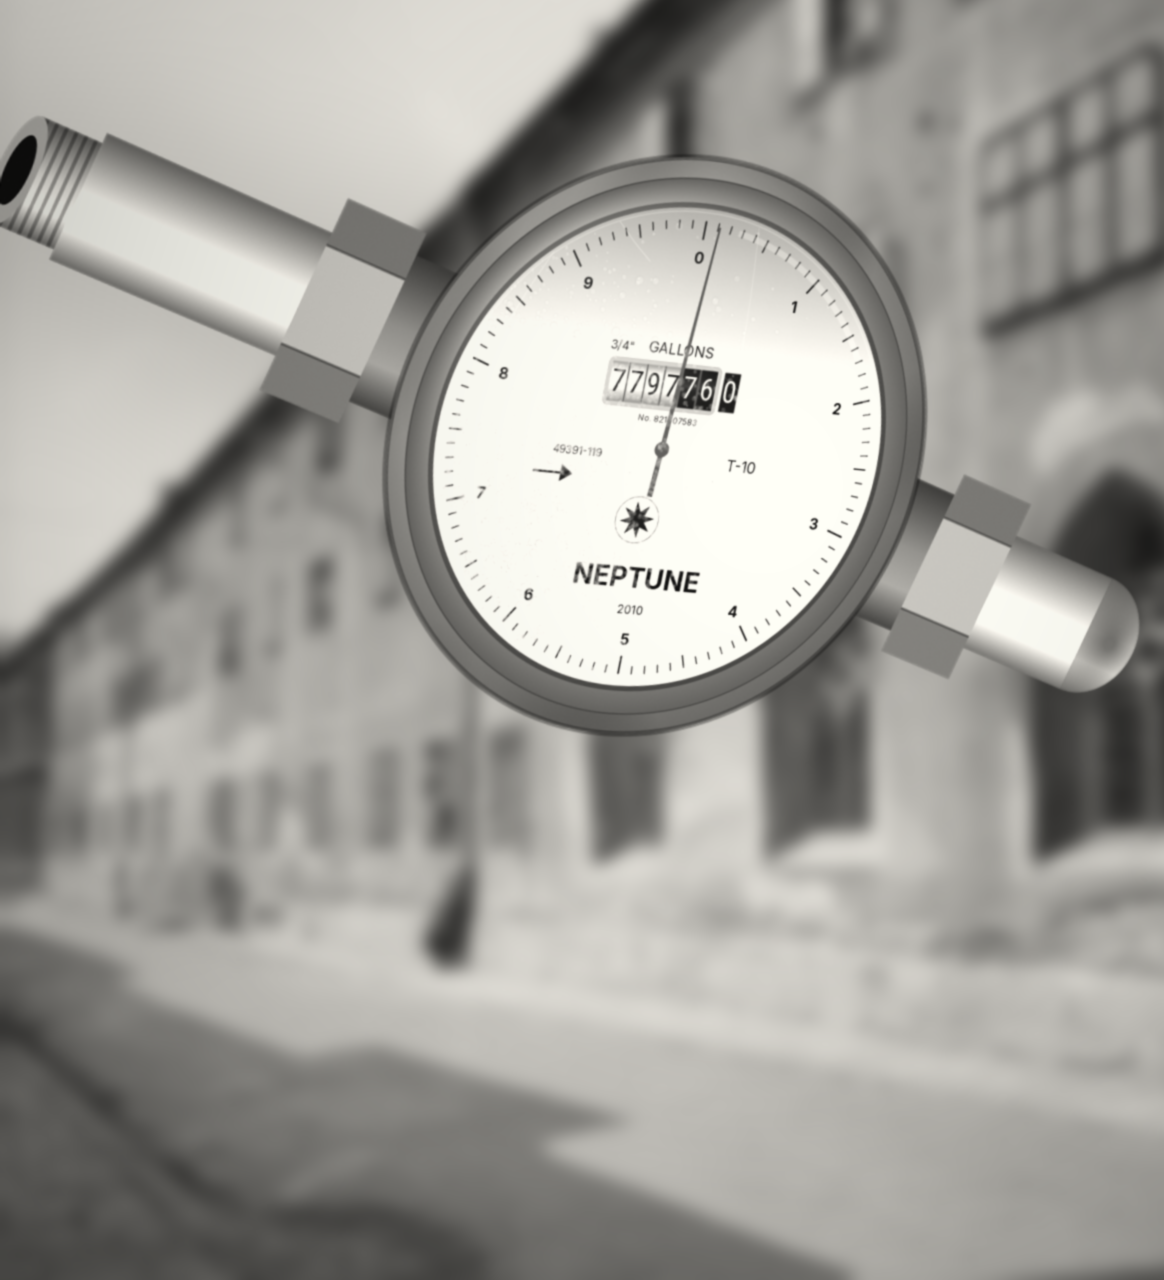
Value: 7797760.1 gal
